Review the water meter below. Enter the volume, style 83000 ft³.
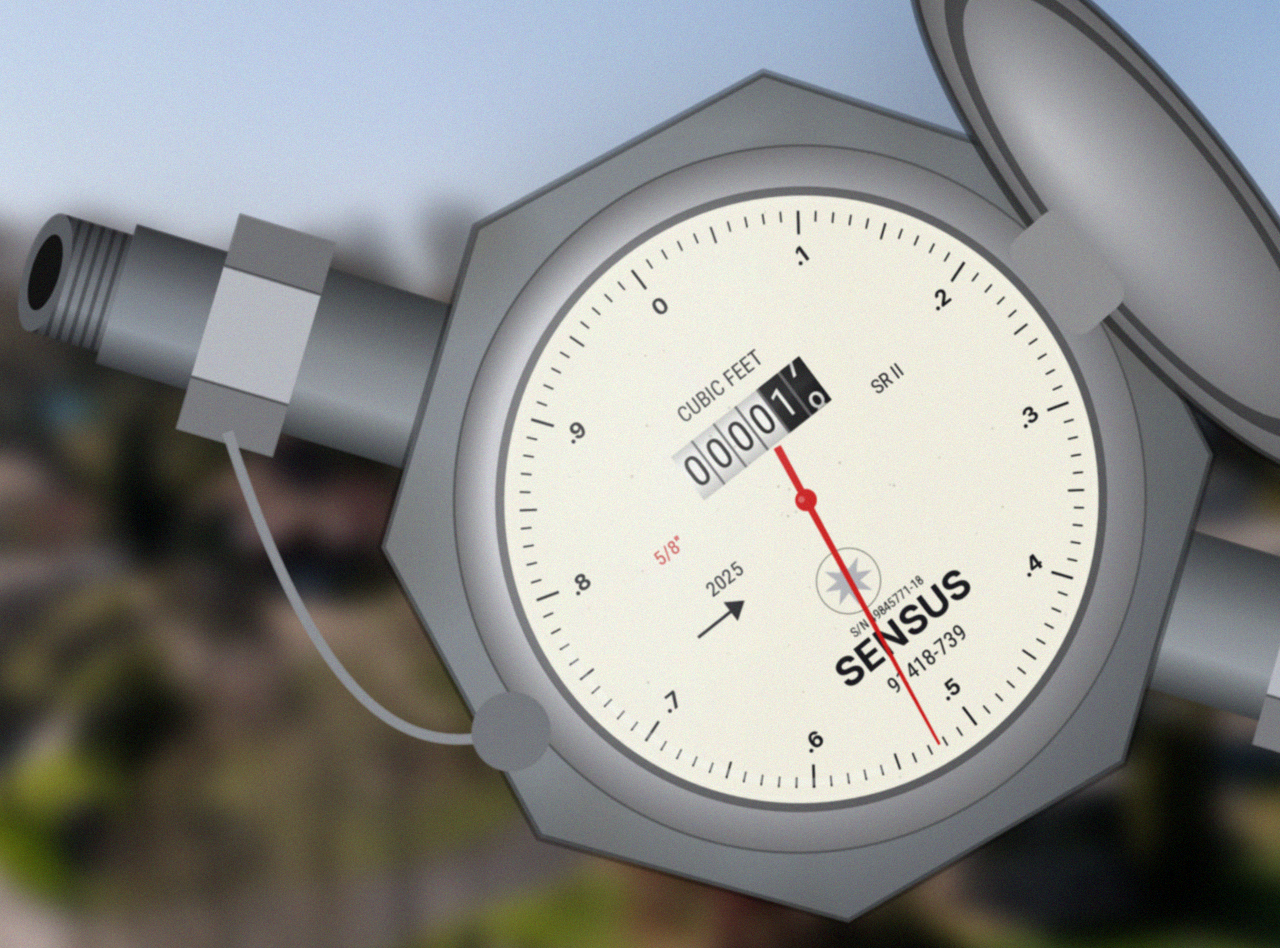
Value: 17.52 ft³
